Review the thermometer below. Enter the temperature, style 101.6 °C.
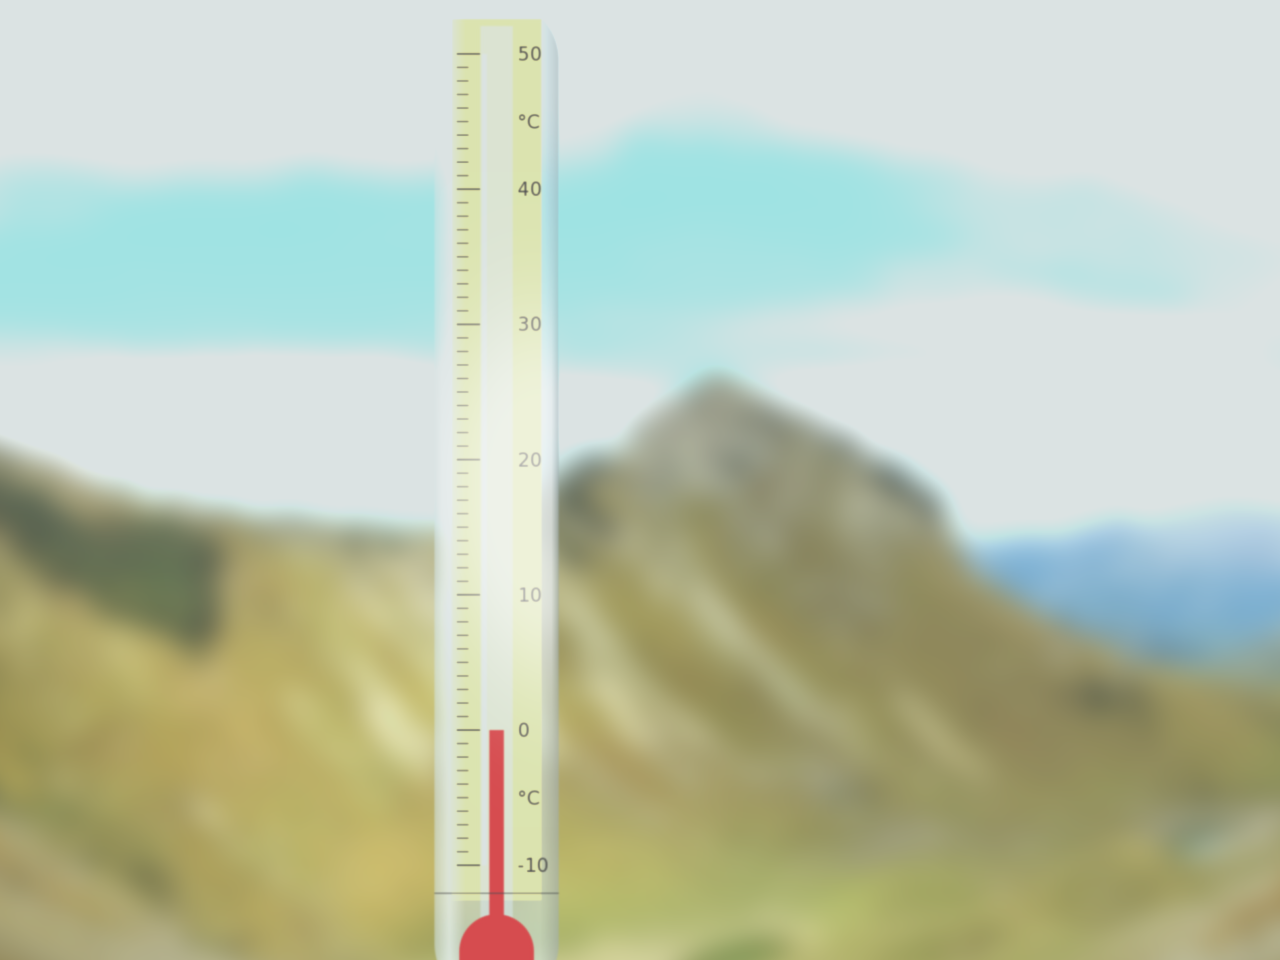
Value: 0 °C
